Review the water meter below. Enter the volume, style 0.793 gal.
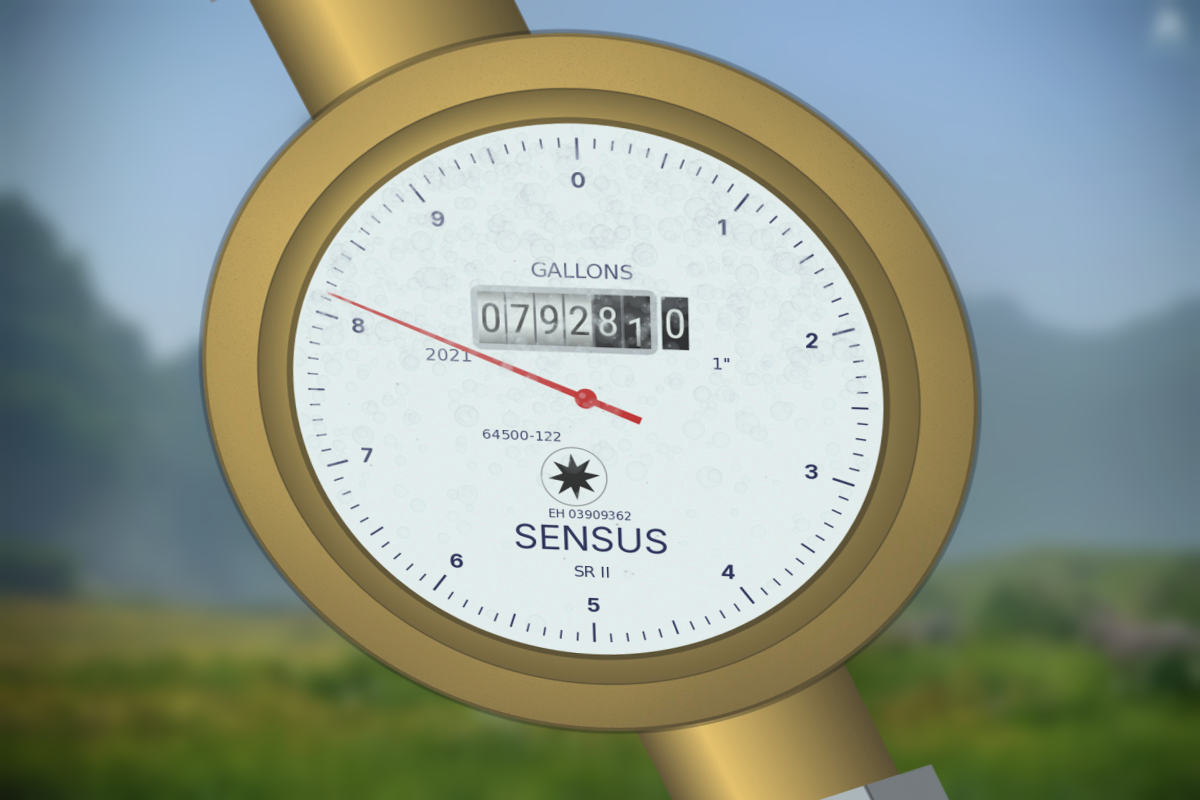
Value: 792808.1 gal
